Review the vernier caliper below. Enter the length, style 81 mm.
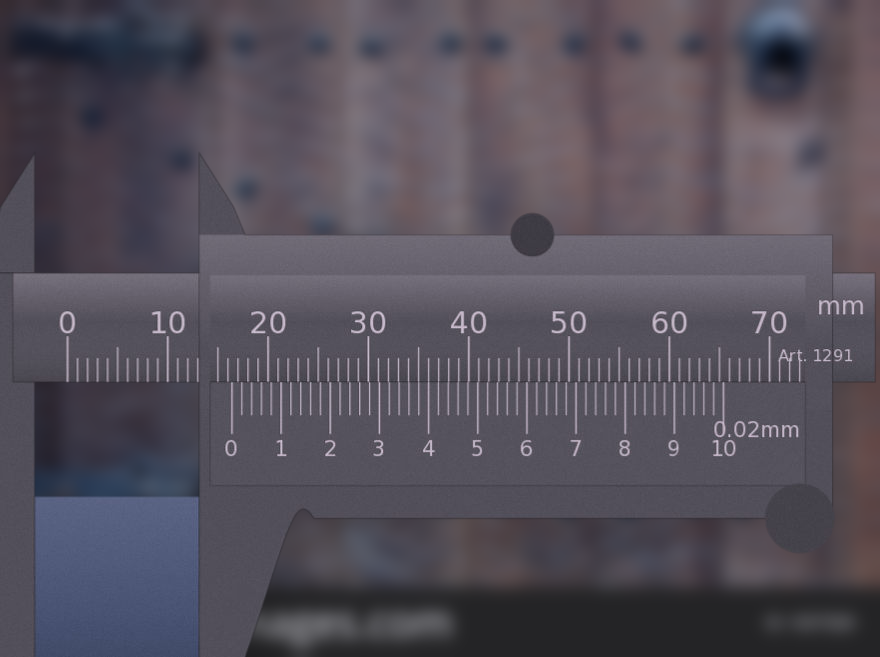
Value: 16.4 mm
